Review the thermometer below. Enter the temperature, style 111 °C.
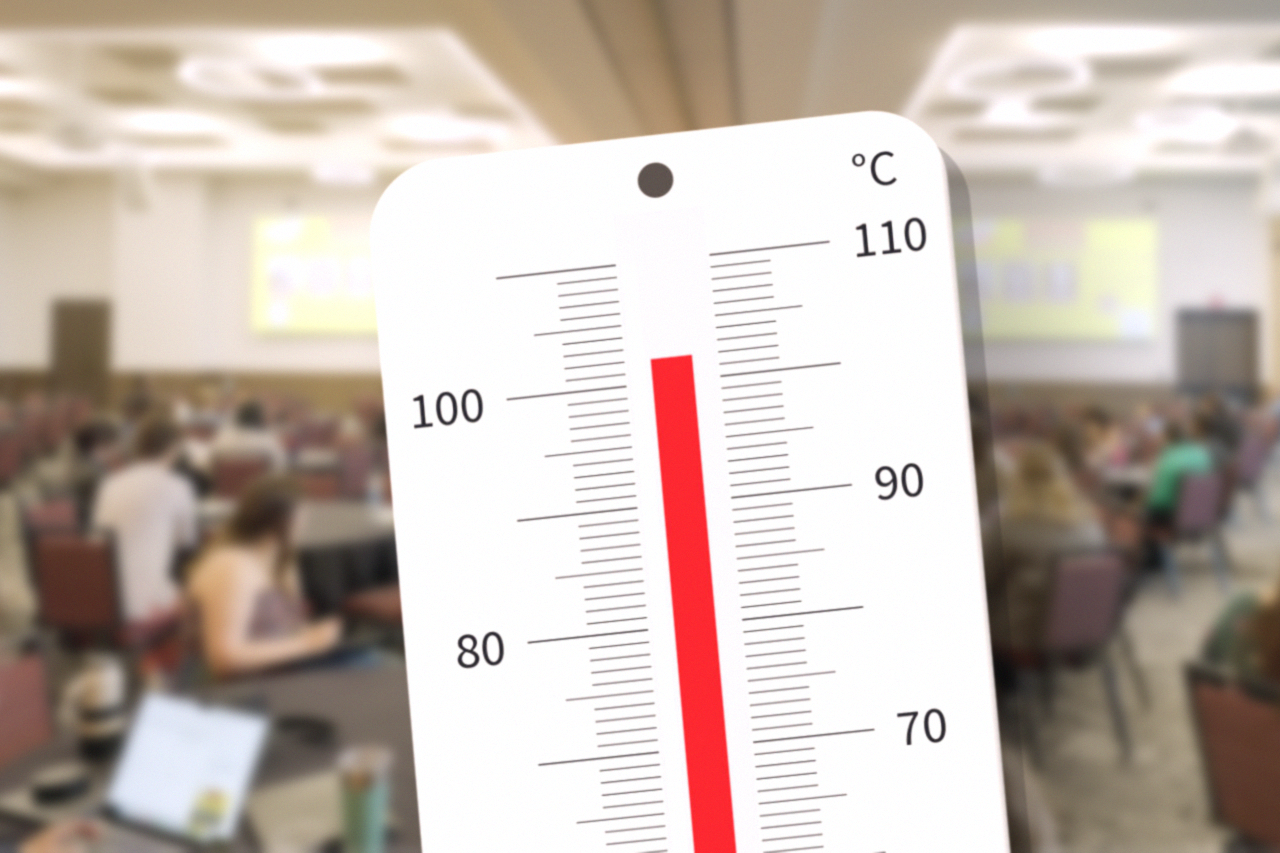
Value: 102 °C
